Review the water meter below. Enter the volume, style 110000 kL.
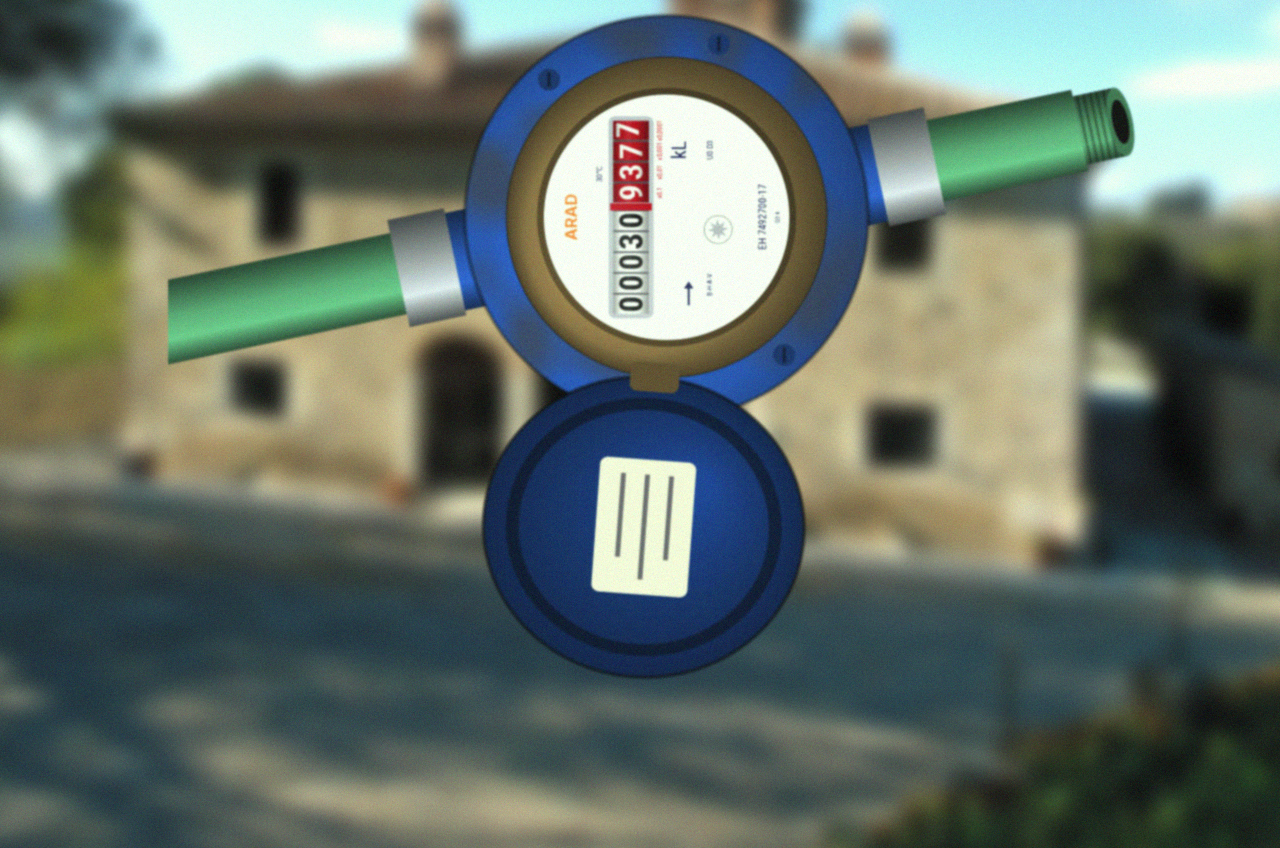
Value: 30.9377 kL
